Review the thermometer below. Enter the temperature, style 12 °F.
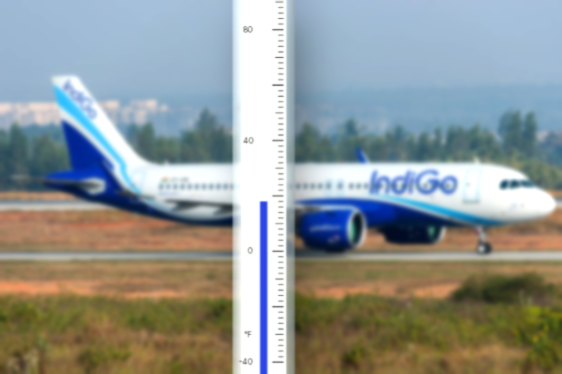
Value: 18 °F
